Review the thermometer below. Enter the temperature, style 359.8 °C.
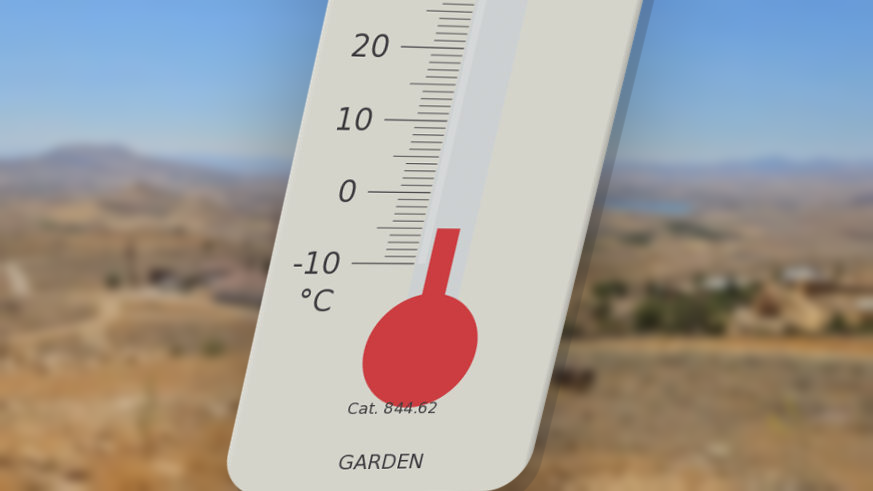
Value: -5 °C
